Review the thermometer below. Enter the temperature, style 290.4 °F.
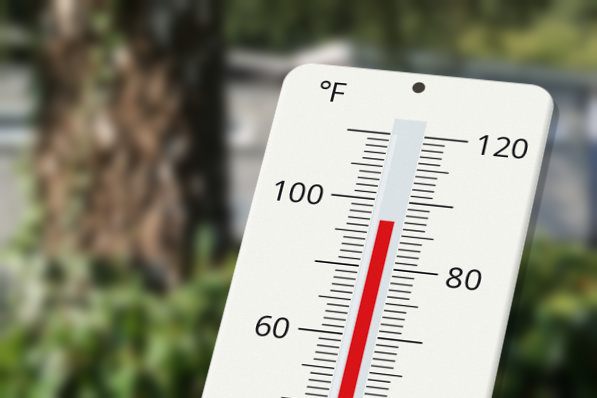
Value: 94 °F
